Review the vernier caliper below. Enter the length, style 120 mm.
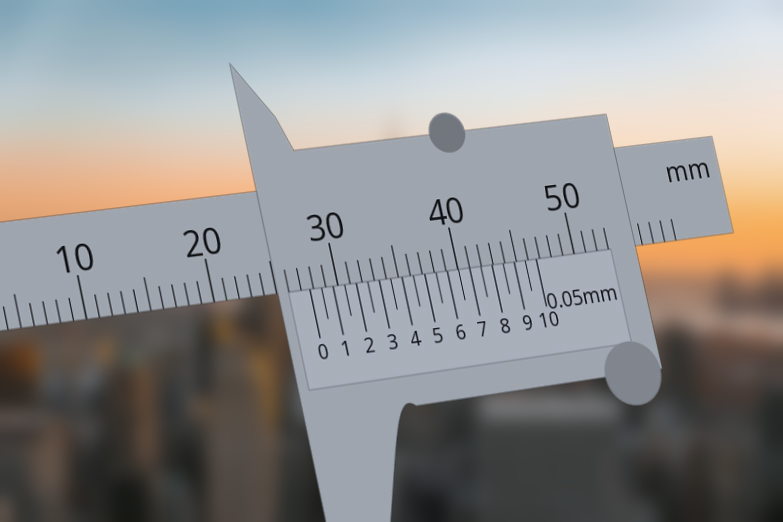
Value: 27.7 mm
